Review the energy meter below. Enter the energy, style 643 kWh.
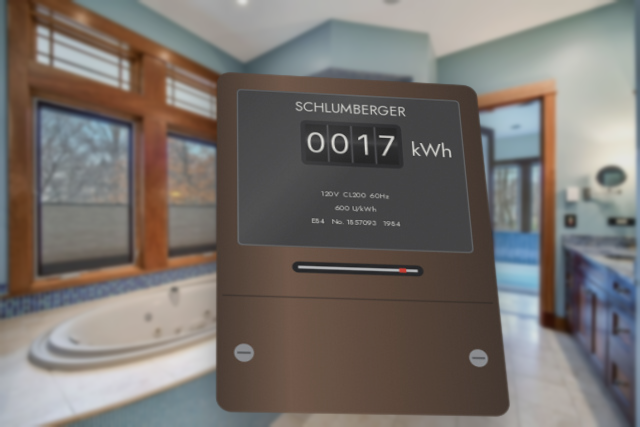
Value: 17 kWh
